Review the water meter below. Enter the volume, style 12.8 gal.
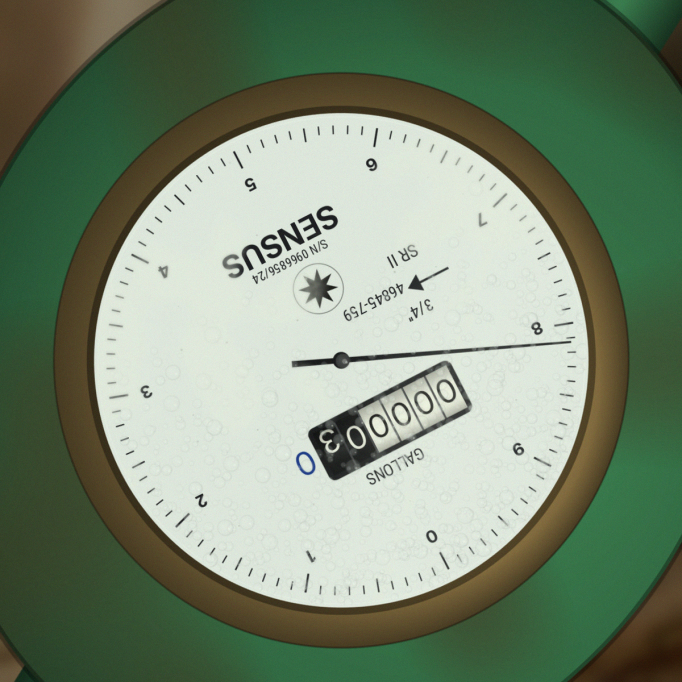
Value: 28.1 gal
